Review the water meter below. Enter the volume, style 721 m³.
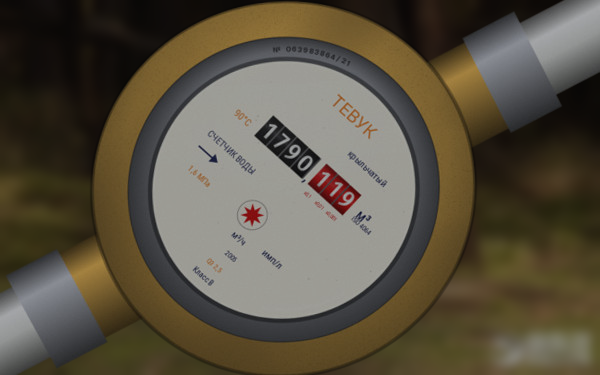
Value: 1790.119 m³
